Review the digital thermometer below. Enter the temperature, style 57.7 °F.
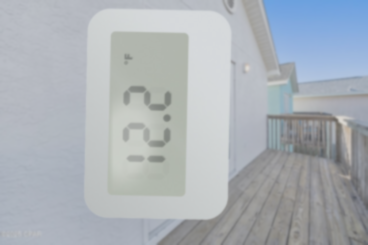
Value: 12.2 °F
